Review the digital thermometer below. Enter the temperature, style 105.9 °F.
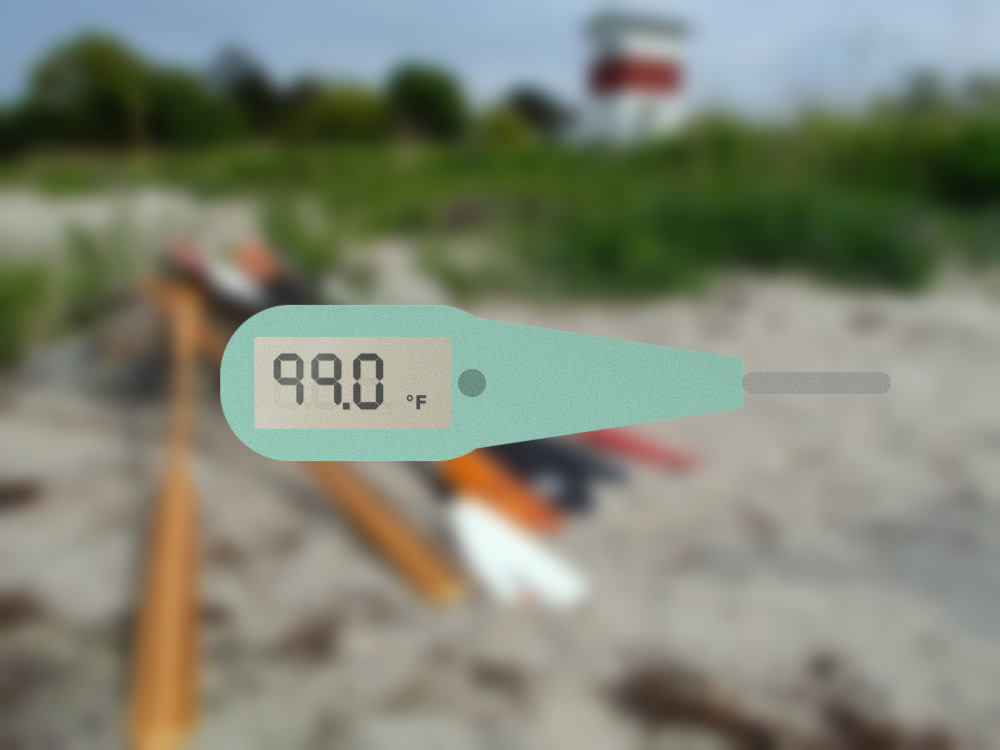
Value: 99.0 °F
